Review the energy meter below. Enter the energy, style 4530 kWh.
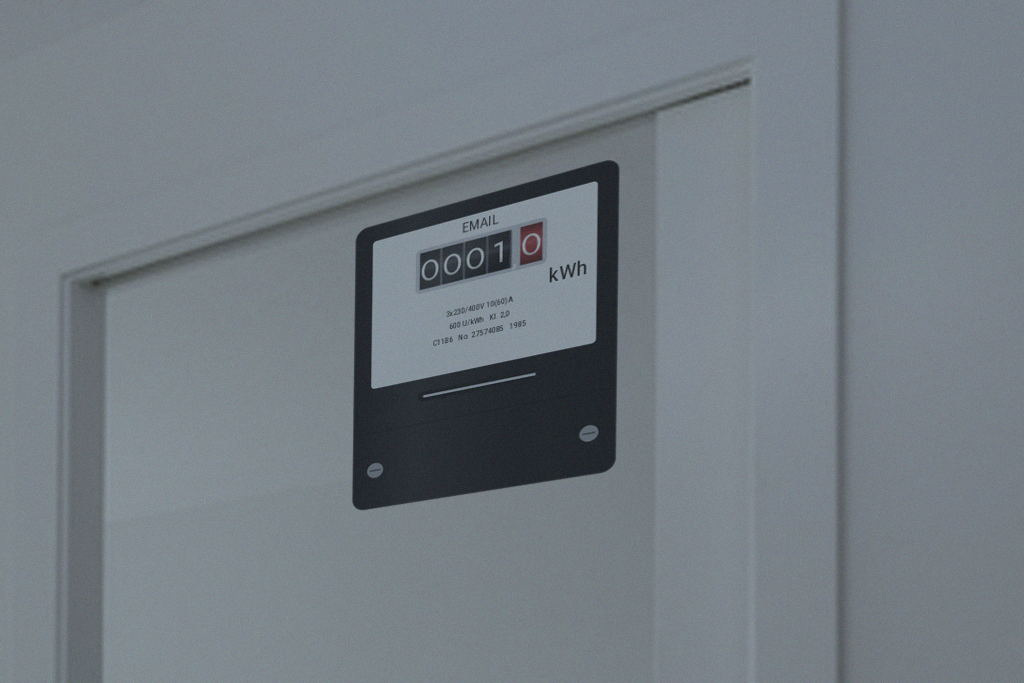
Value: 1.0 kWh
